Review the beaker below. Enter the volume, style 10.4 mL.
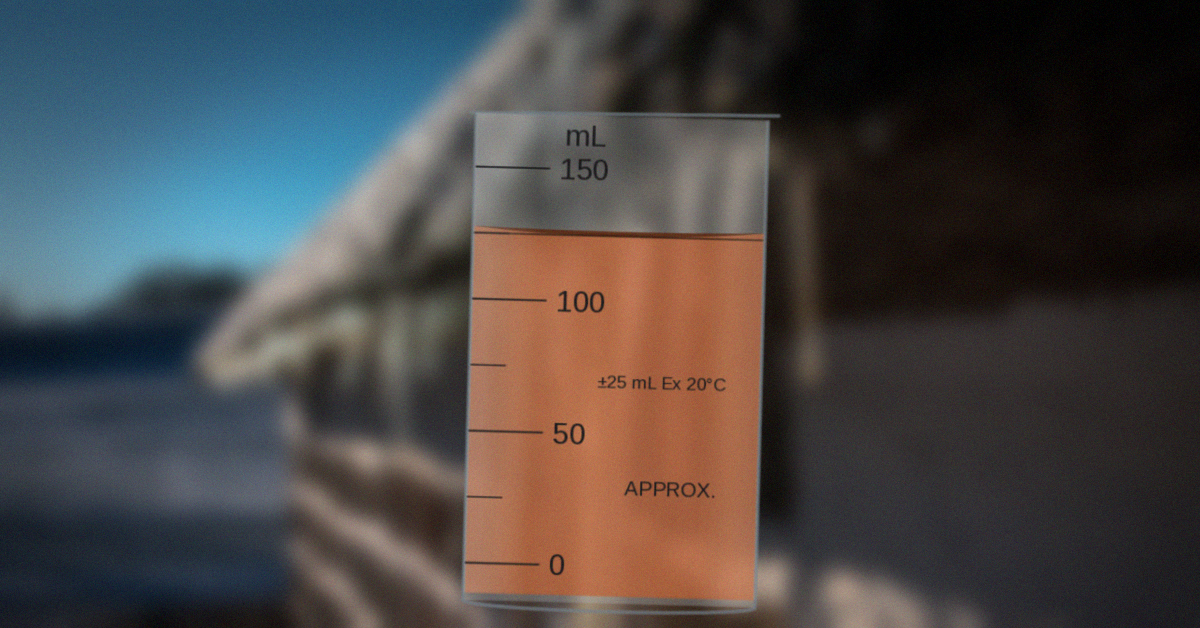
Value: 125 mL
